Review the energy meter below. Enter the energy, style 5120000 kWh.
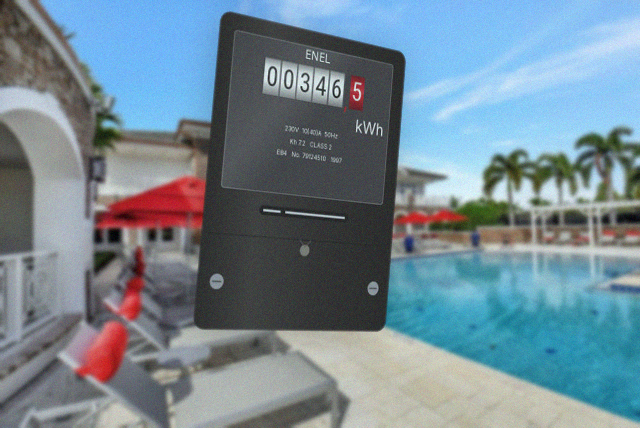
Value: 346.5 kWh
